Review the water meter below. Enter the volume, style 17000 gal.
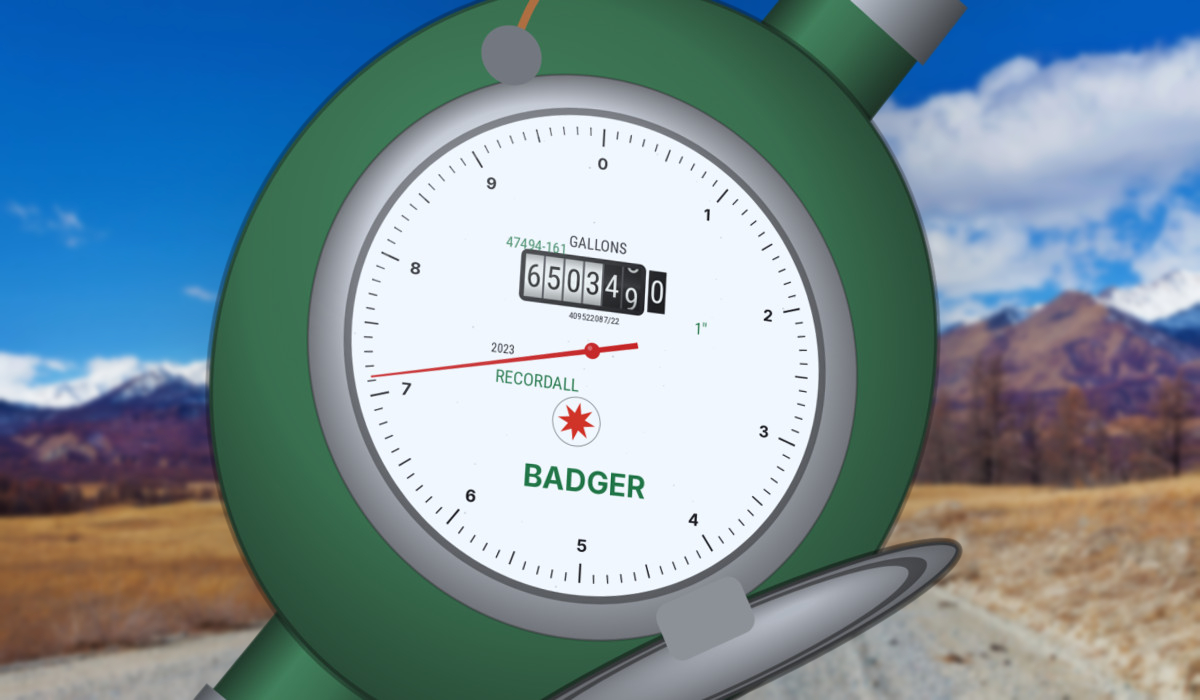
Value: 6503487.1 gal
